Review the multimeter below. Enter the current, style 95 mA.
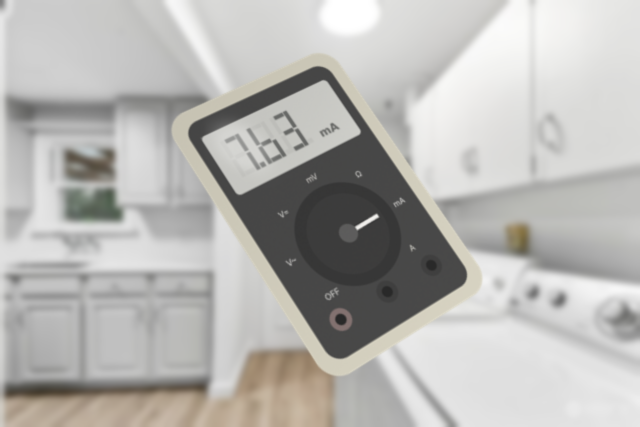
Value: 7.63 mA
